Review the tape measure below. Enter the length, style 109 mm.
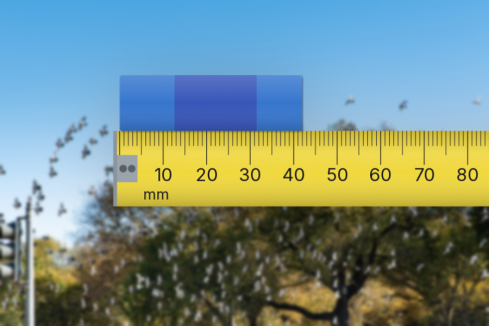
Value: 42 mm
